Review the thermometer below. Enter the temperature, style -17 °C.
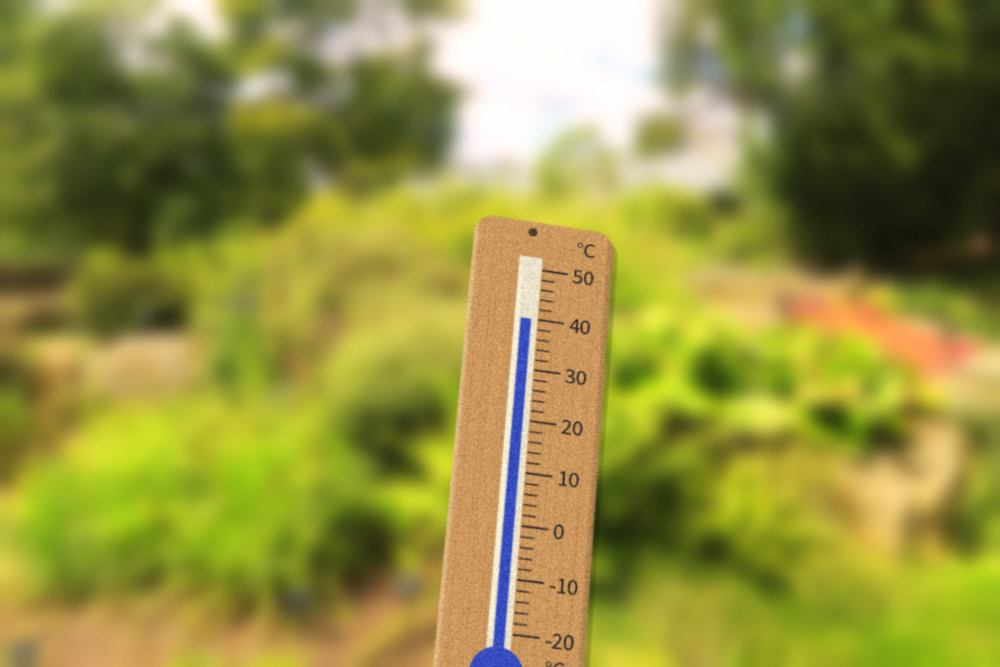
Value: 40 °C
